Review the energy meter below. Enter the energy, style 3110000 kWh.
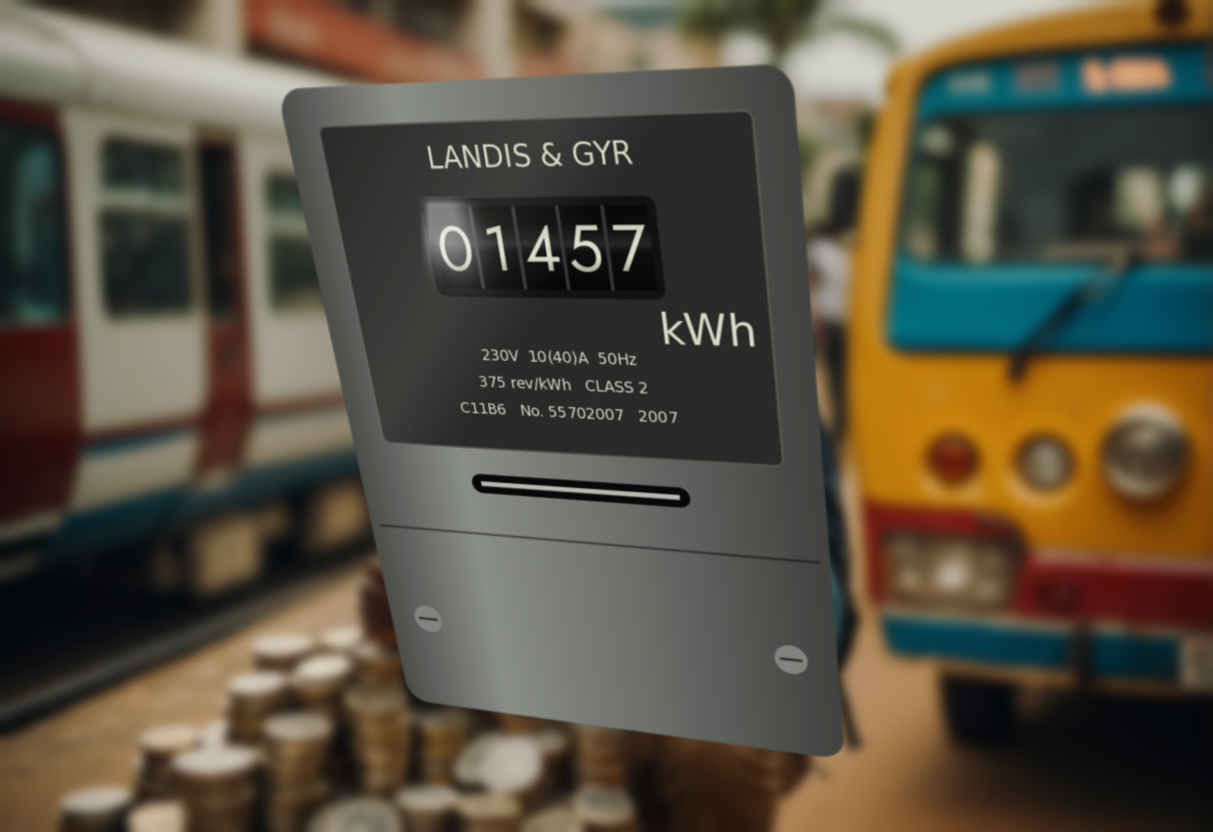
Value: 1457 kWh
